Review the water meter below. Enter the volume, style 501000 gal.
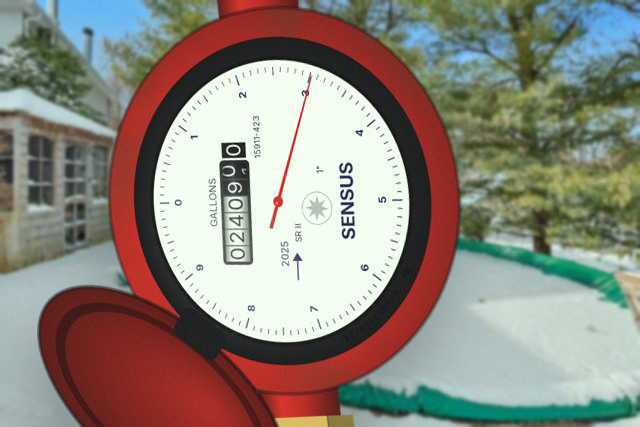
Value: 240903.0 gal
